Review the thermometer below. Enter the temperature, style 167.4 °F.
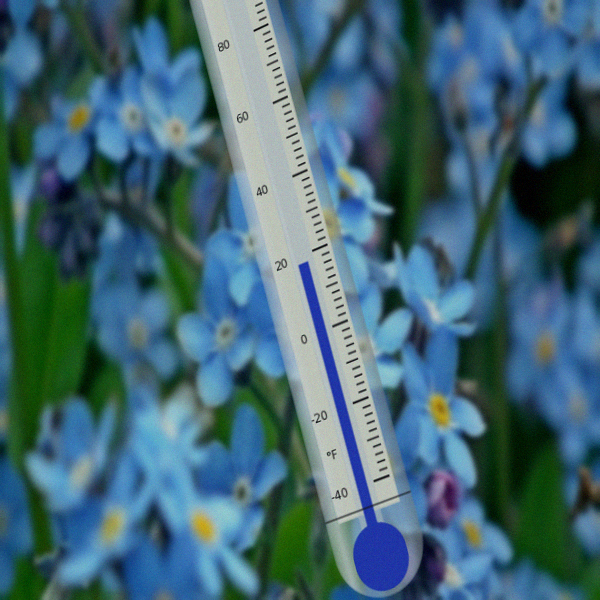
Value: 18 °F
